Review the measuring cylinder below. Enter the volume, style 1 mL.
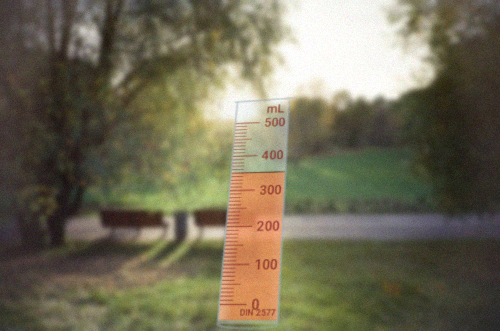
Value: 350 mL
